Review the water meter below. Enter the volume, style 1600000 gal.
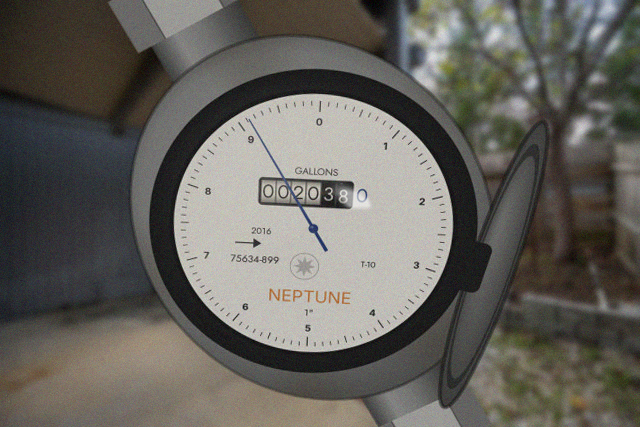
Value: 20379.1 gal
